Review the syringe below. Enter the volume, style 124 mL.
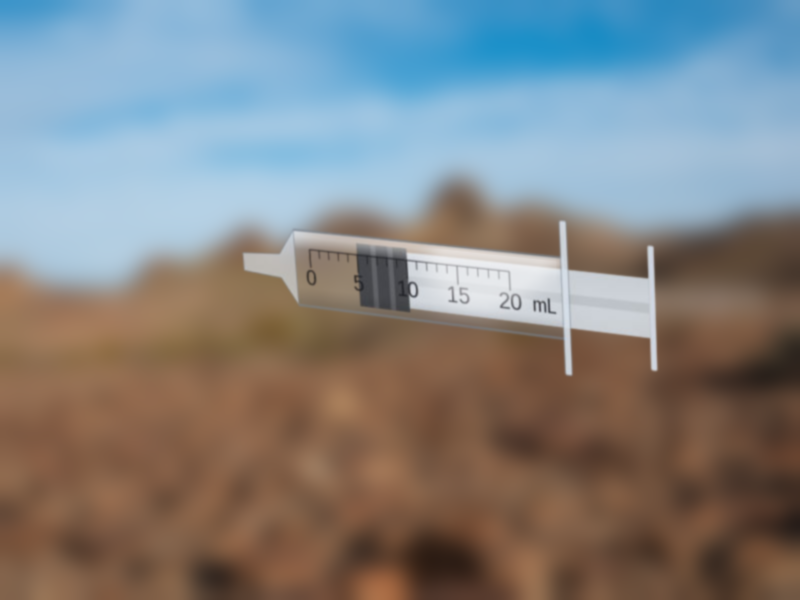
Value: 5 mL
